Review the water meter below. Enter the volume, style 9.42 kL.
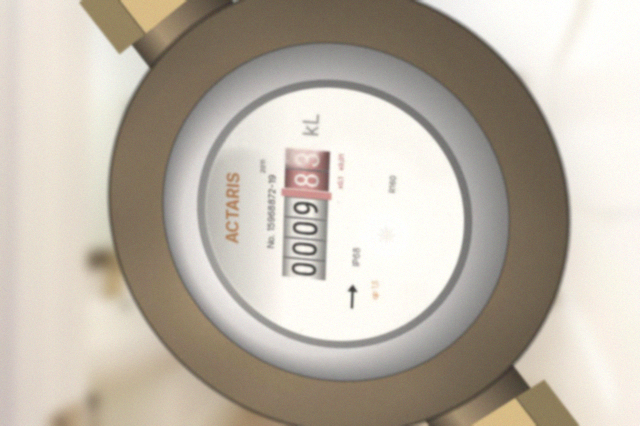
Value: 9.83 kL
